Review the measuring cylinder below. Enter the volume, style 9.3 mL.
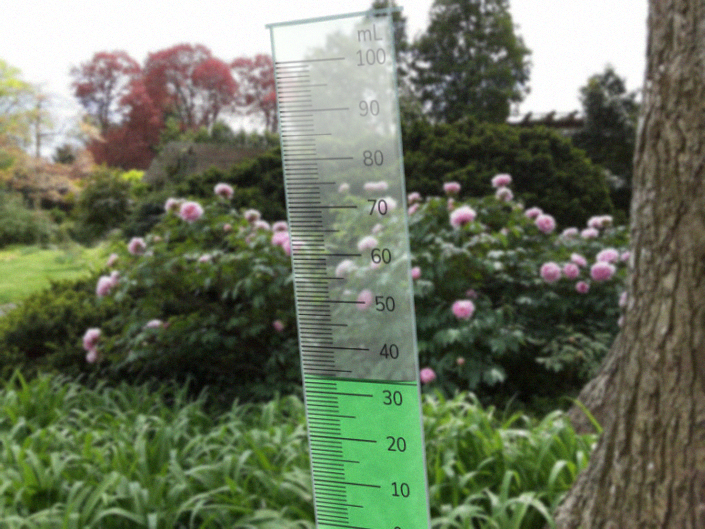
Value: 33 mL
